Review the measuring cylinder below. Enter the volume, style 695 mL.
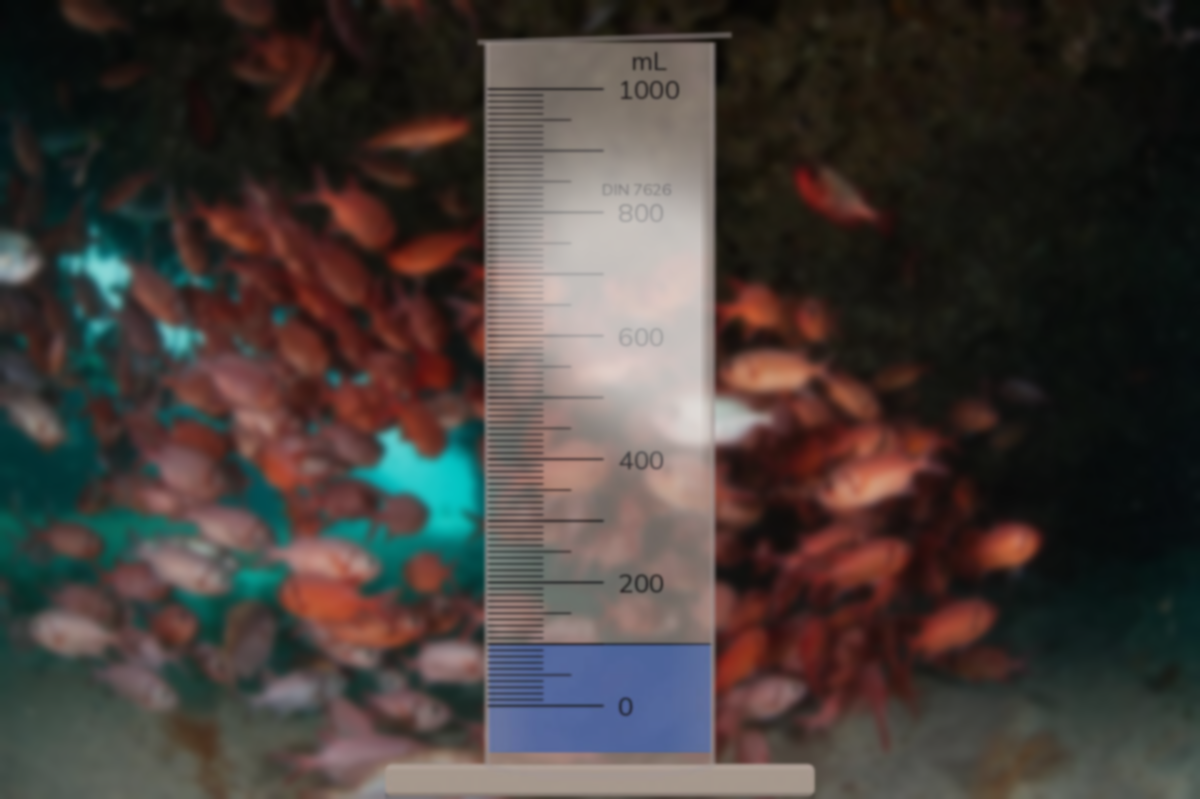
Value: 100 mL
